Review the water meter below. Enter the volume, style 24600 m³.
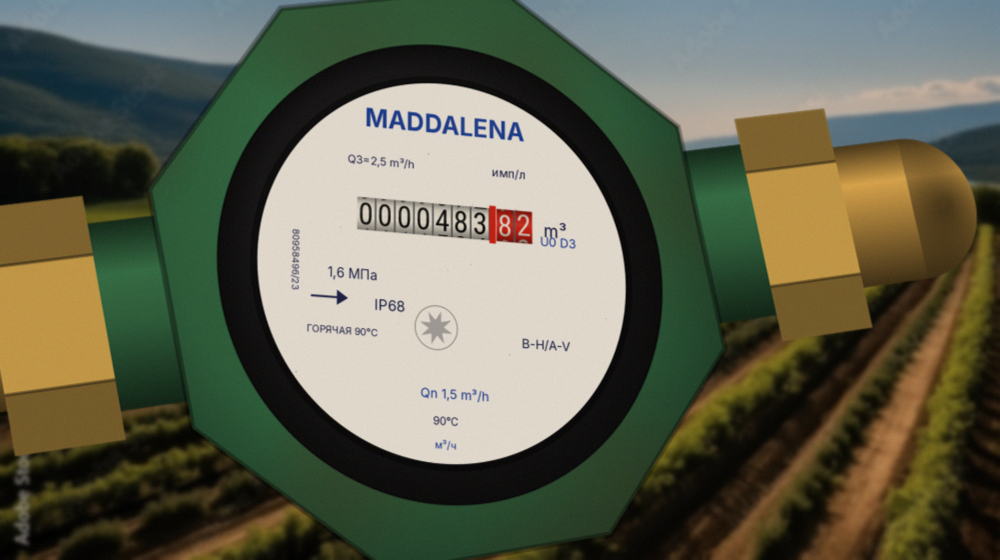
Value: 483.82 m³
